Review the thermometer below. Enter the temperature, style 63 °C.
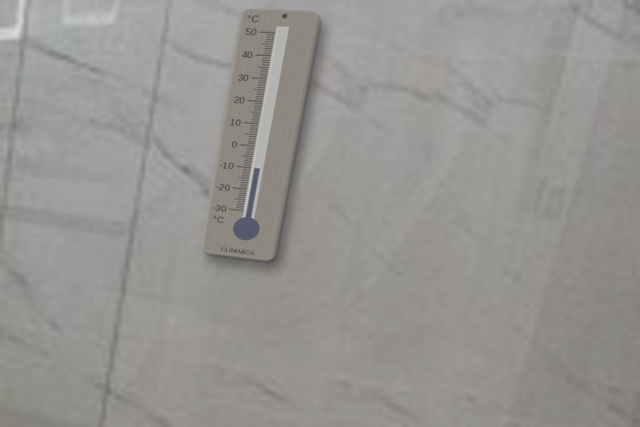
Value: -10 °C
